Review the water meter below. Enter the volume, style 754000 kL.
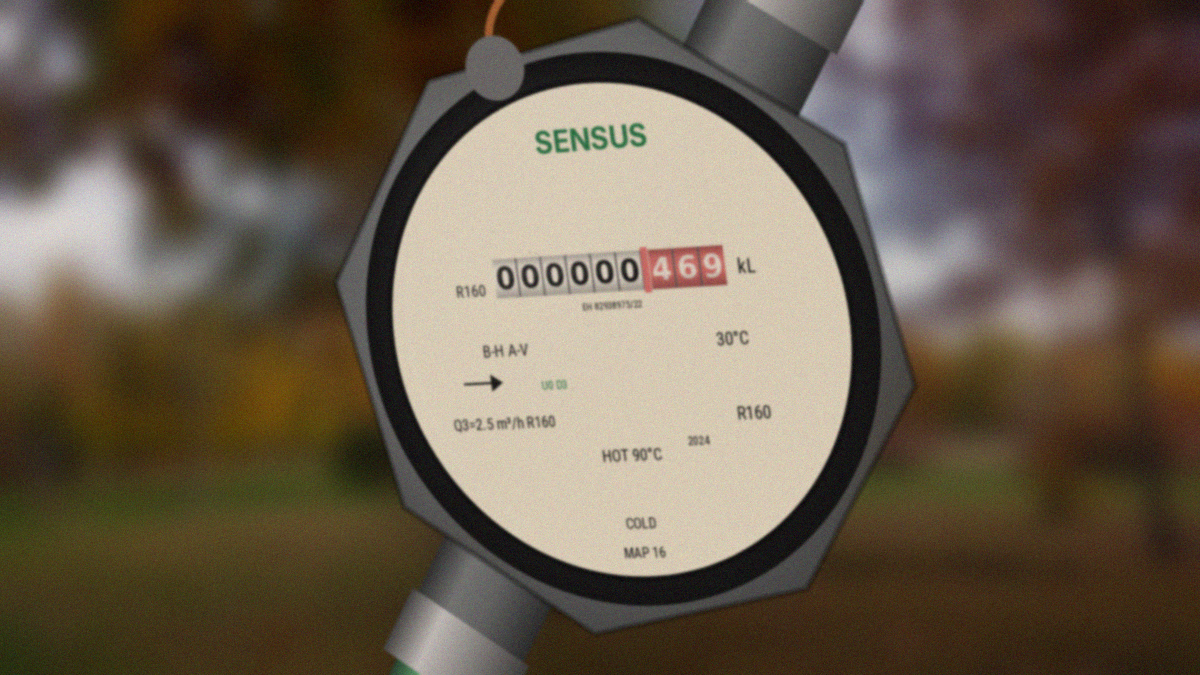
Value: 0.469 kL
